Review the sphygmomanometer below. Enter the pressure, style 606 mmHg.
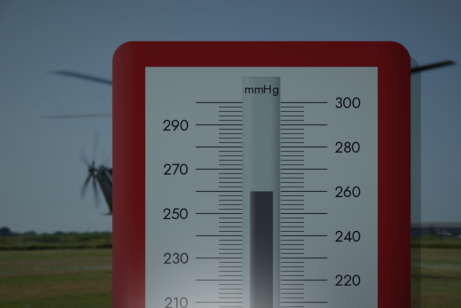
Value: 260 mmHg
